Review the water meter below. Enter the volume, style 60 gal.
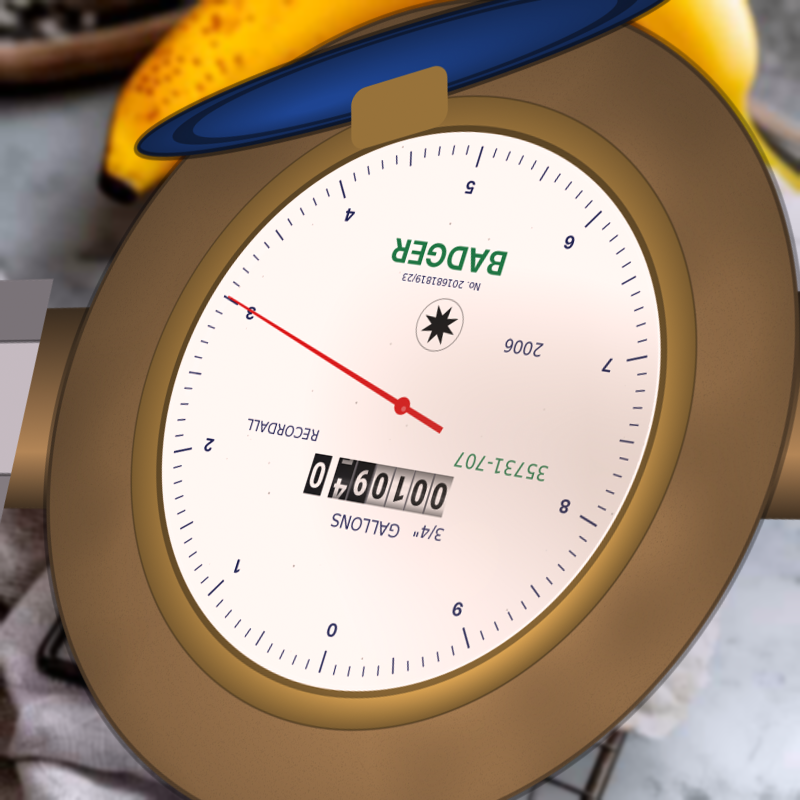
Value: 10943.0 gal
